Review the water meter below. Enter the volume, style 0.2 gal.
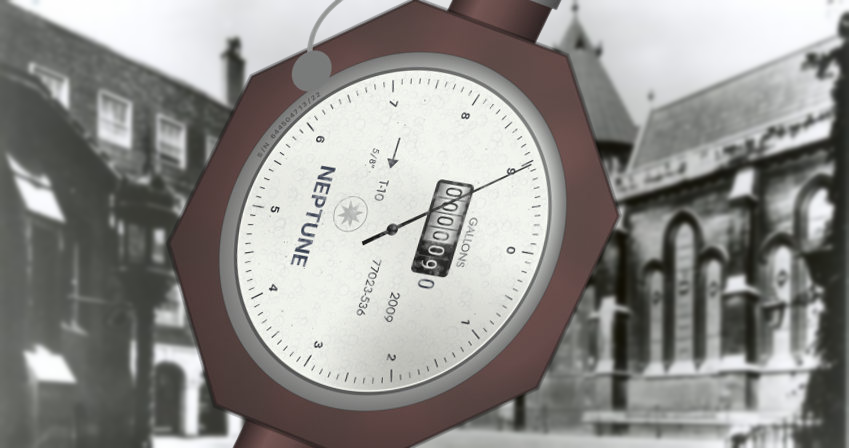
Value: 89.0 gal
